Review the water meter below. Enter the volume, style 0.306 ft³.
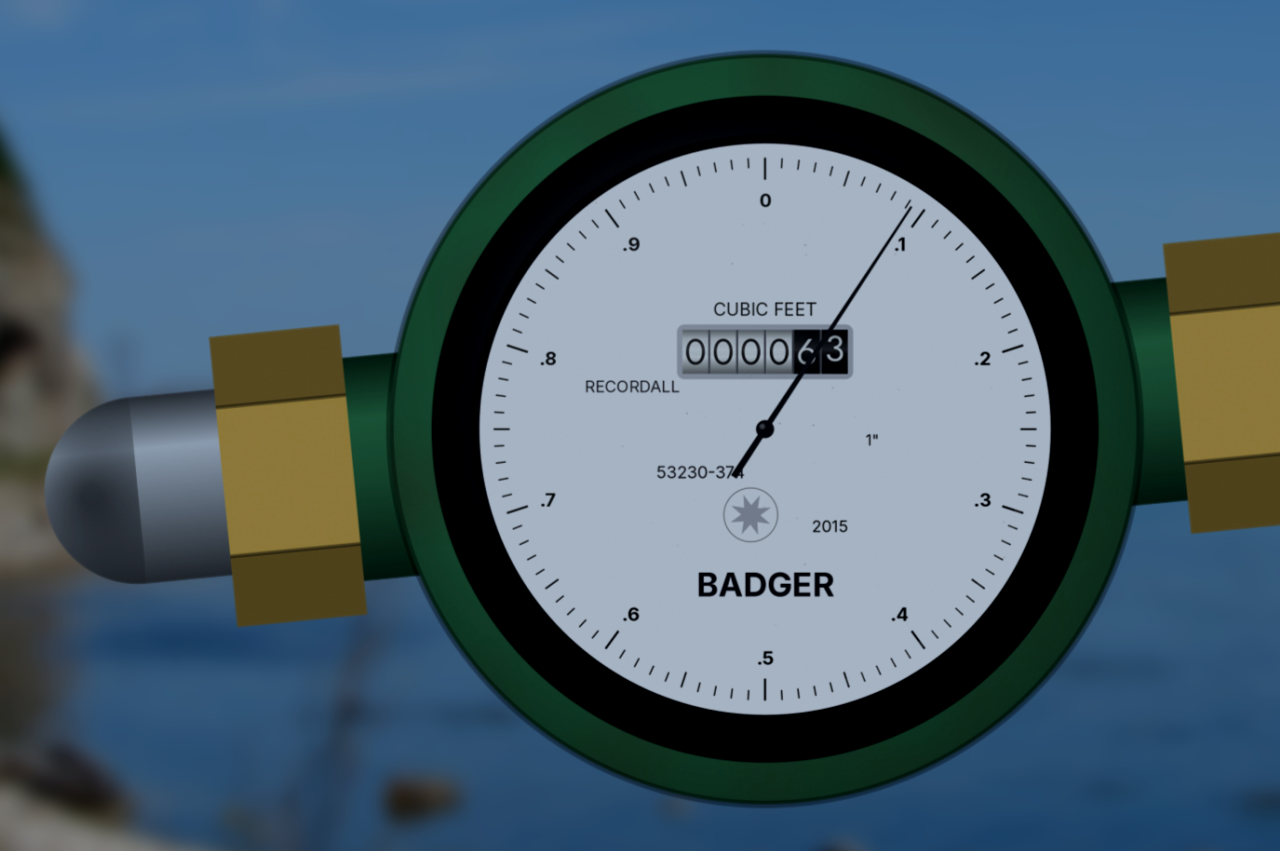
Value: 63.09 ft³
